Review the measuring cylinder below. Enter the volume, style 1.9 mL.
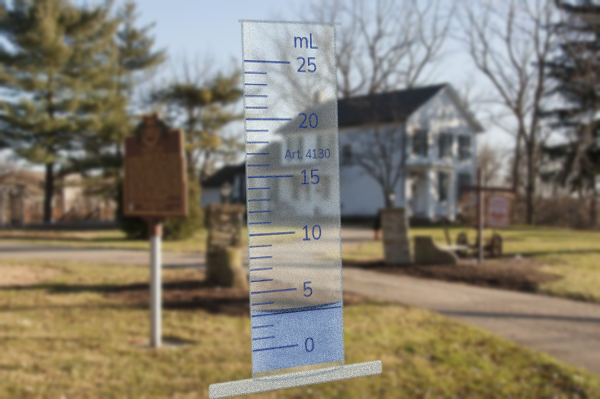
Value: 3 mL
